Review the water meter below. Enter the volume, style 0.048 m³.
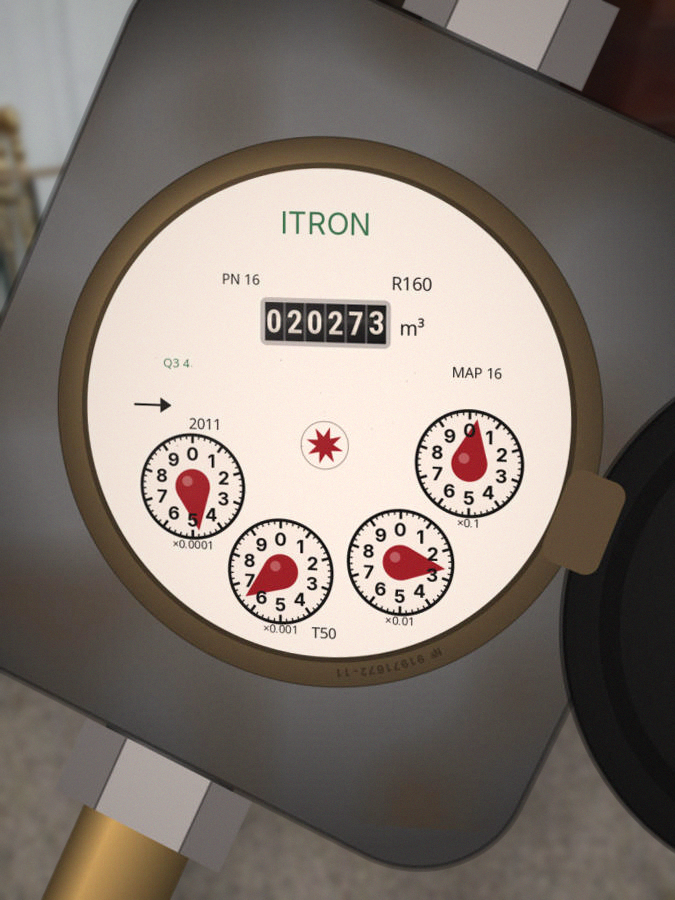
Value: 20273.0264 m³
